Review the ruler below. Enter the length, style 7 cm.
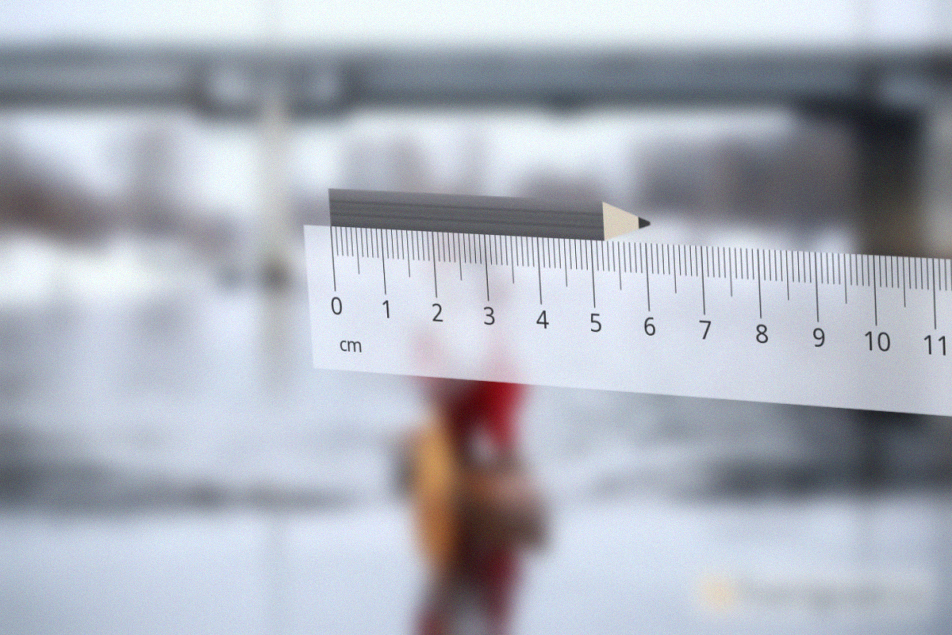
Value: 6.1 cm
